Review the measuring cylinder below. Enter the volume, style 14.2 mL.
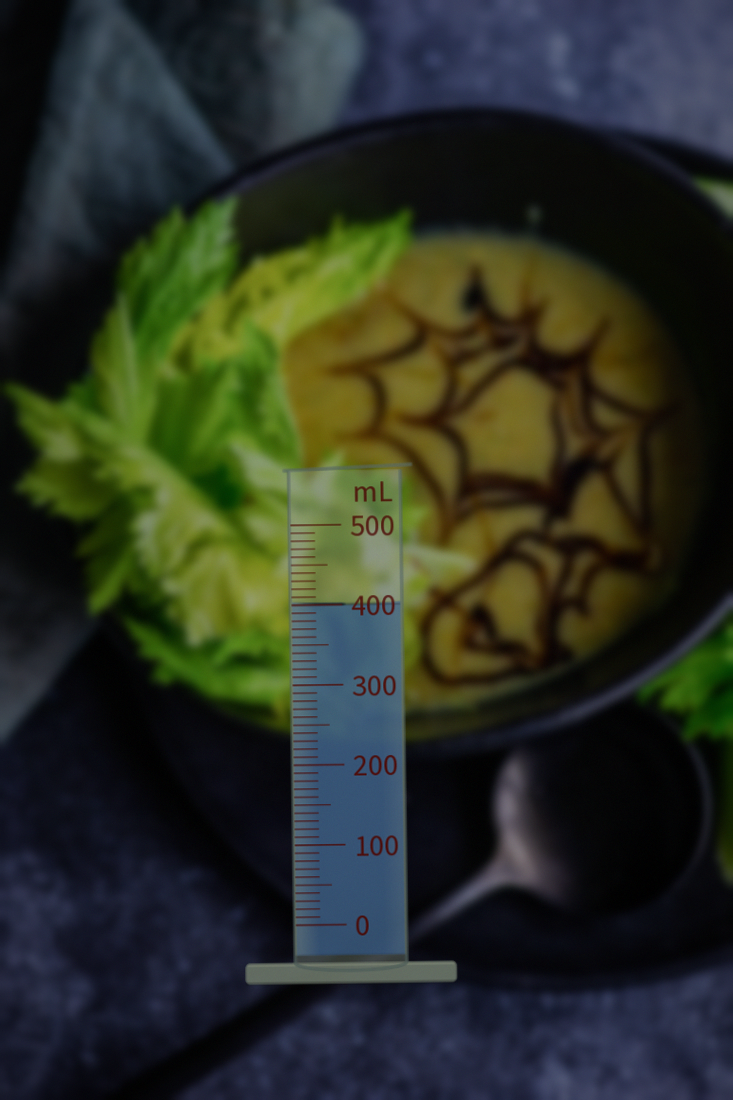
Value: 400 mL
